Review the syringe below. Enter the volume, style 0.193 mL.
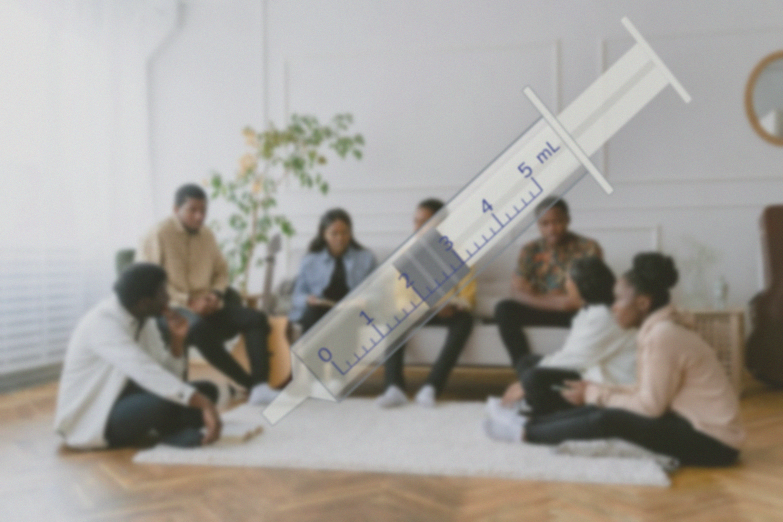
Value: 2 mL
